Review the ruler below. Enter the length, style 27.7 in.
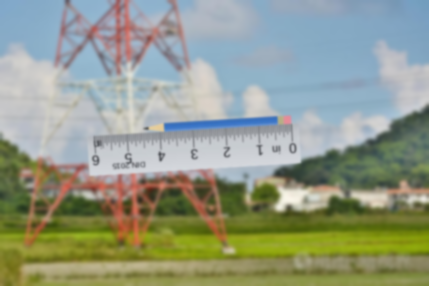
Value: 4.5 in
